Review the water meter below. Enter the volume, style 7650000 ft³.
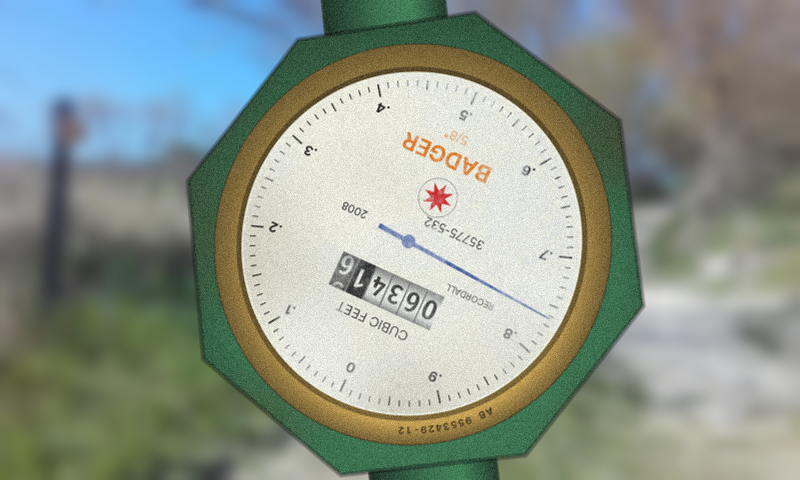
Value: 63415.76 ft³
